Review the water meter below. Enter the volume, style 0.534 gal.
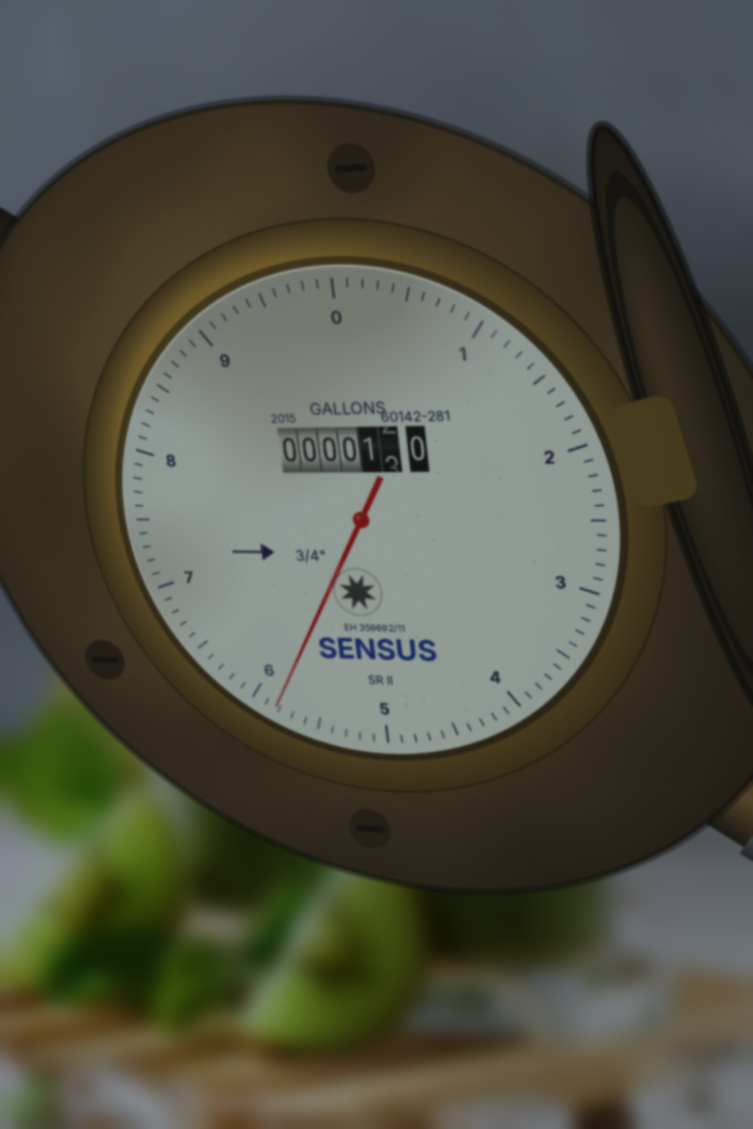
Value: 125.8 gal
